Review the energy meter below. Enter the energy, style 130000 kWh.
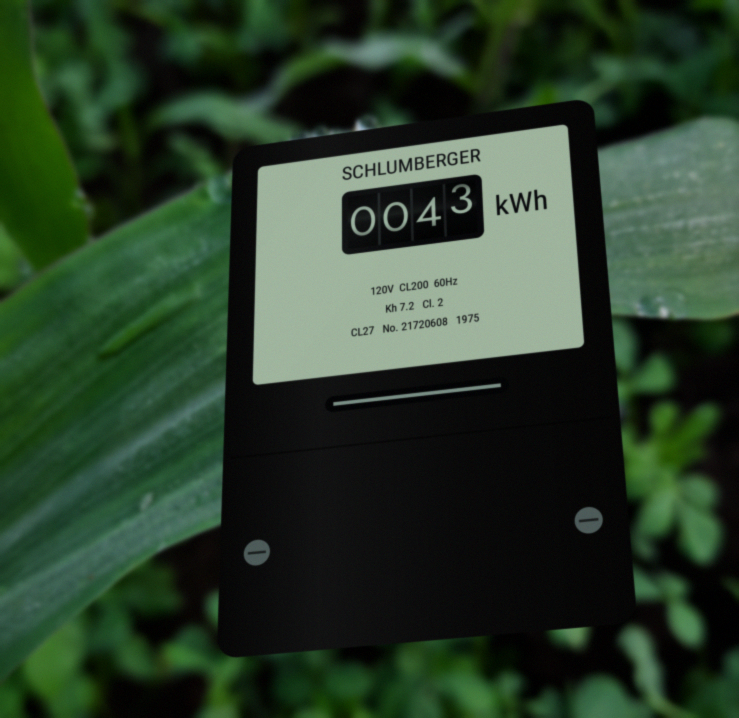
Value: 43 kWh
